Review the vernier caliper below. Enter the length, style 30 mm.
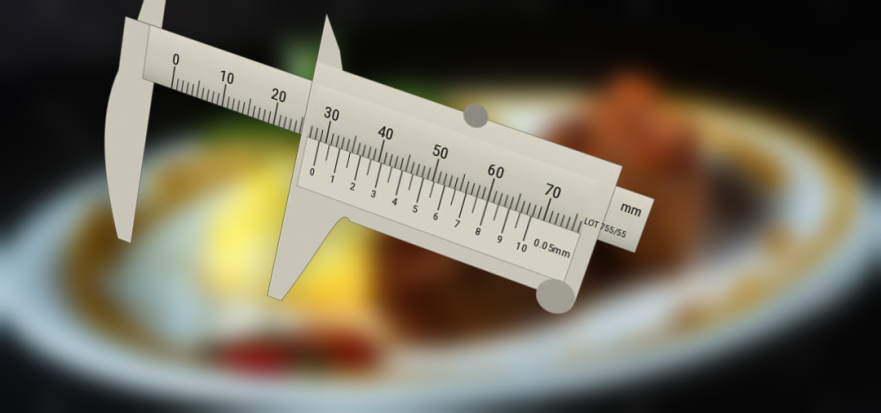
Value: 28.8 mm
